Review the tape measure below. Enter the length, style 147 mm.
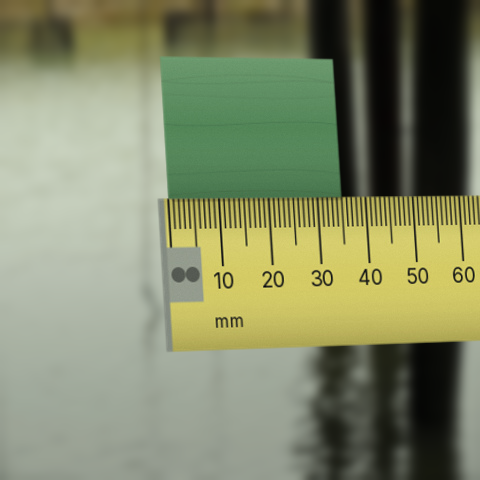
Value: 35 mm
